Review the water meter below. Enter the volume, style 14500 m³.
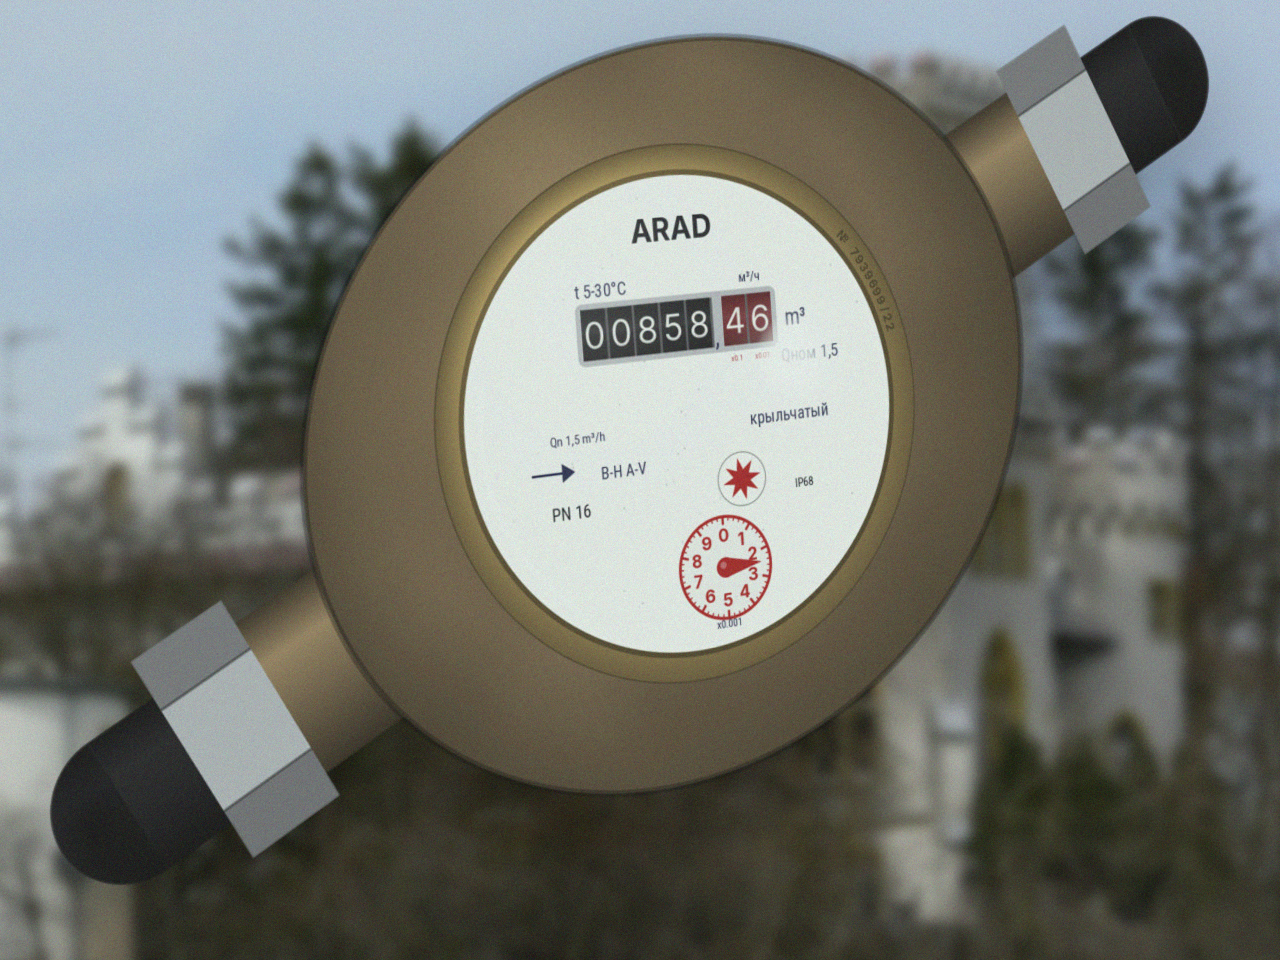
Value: 858.462 m³
